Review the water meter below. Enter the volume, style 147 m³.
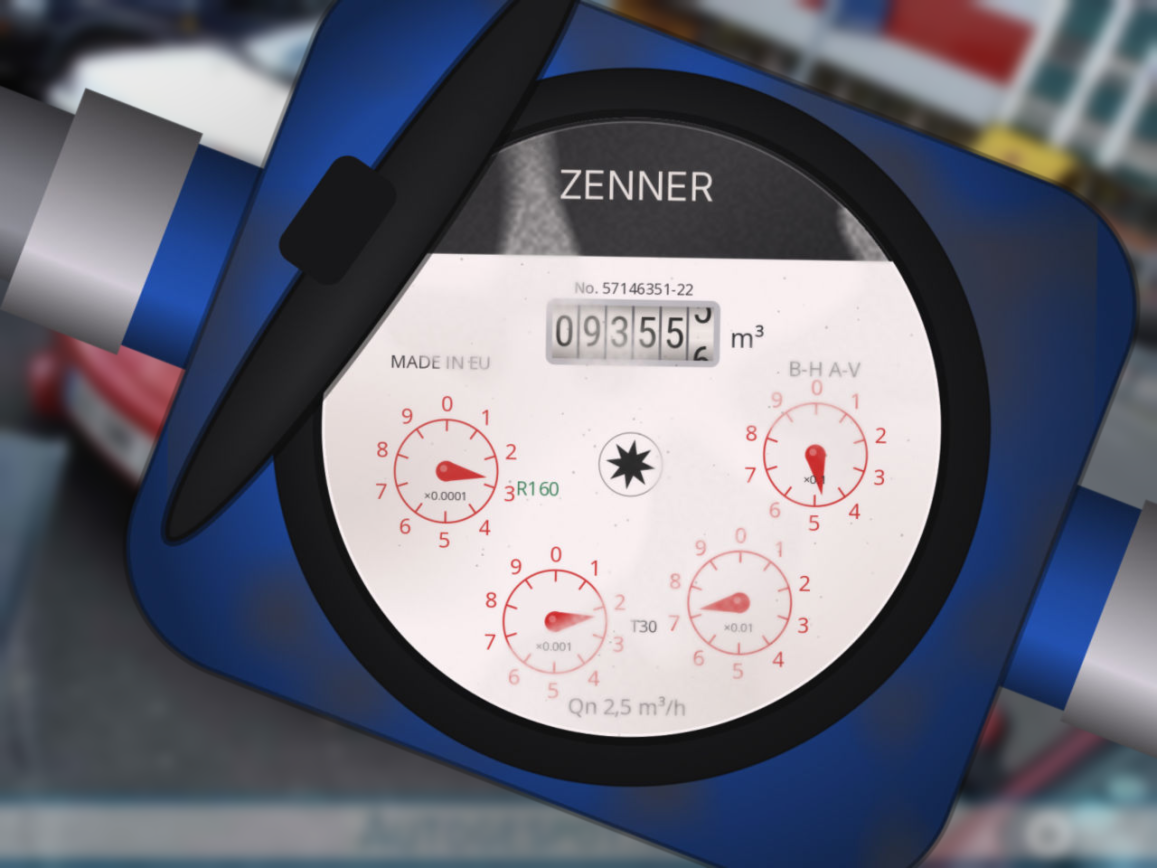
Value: 93555.4722 m³
